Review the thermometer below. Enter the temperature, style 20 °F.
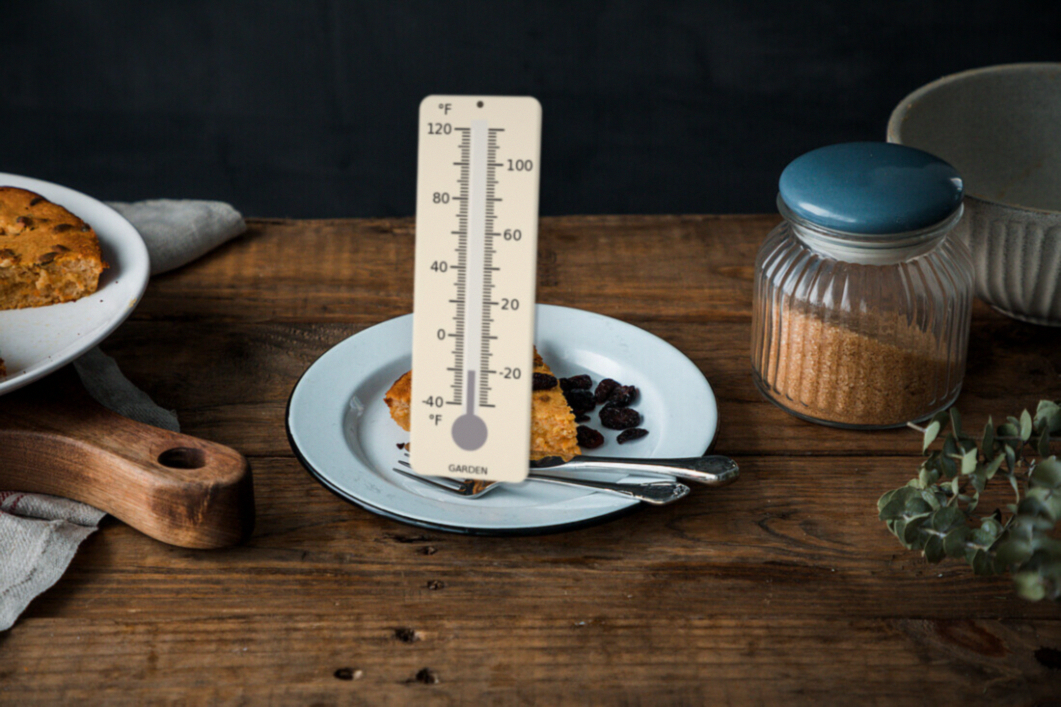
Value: -20 °F
